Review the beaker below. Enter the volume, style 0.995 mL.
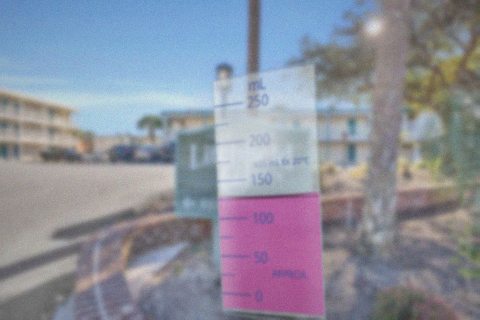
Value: 125 mL
